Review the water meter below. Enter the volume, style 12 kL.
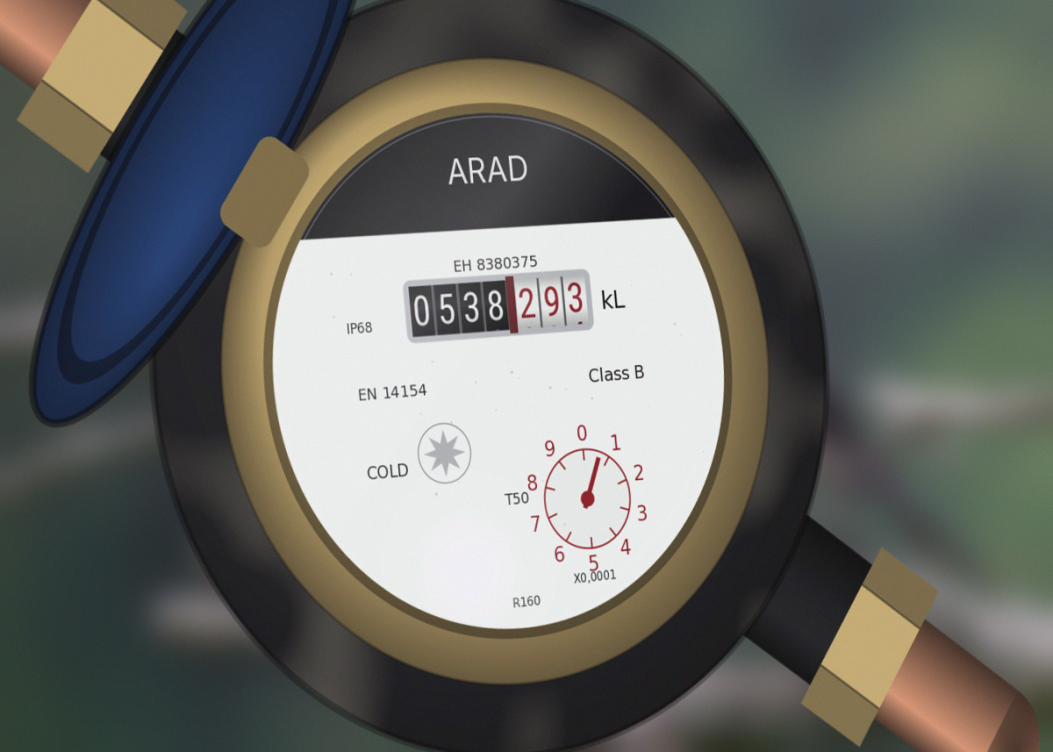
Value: 538.2930 kL
